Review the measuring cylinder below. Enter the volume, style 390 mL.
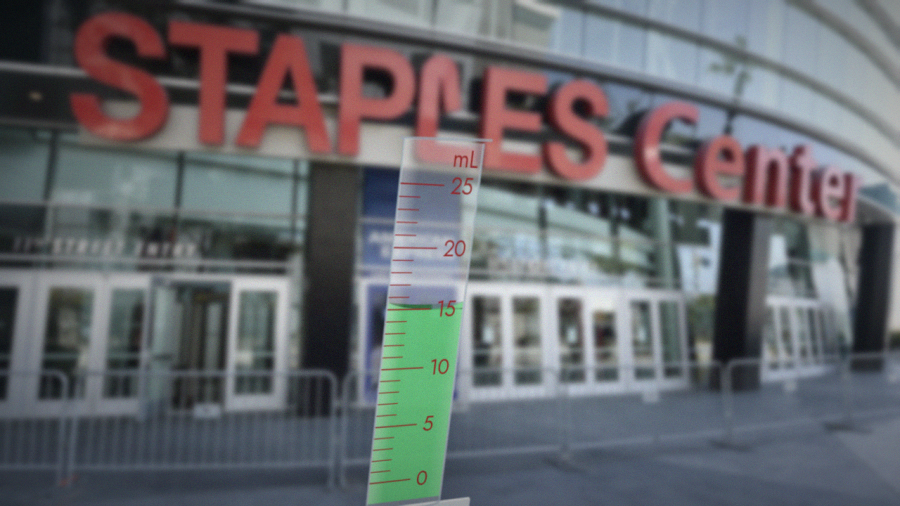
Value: 15 mL
